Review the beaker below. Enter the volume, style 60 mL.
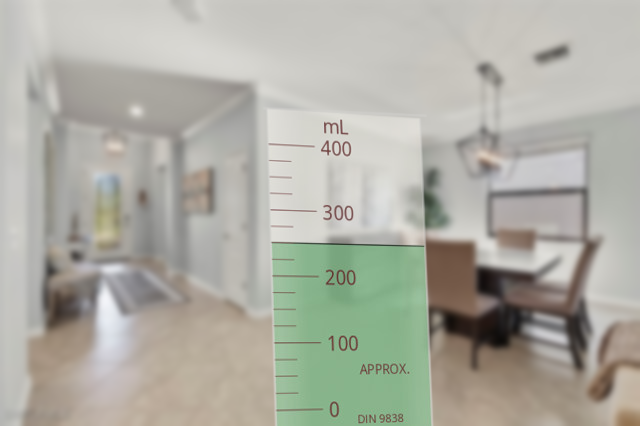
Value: 250 mL
